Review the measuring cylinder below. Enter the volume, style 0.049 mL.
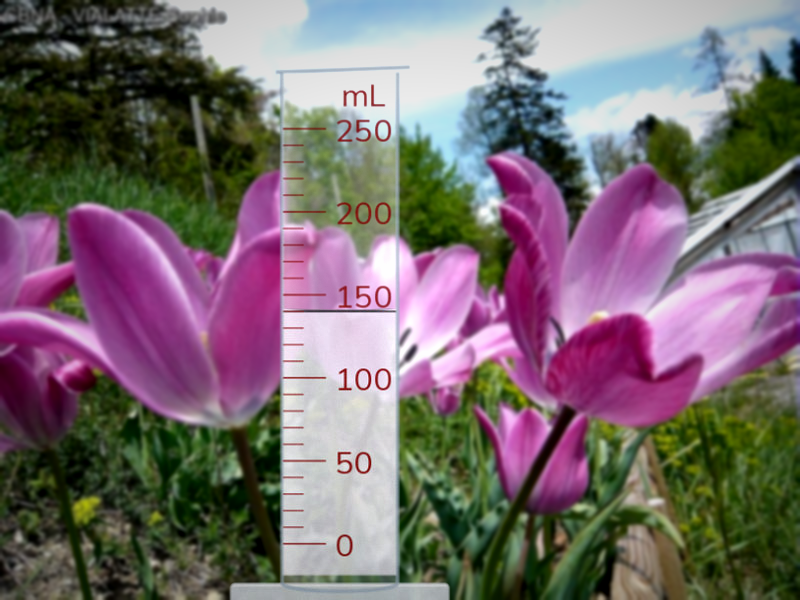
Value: 140 mL
